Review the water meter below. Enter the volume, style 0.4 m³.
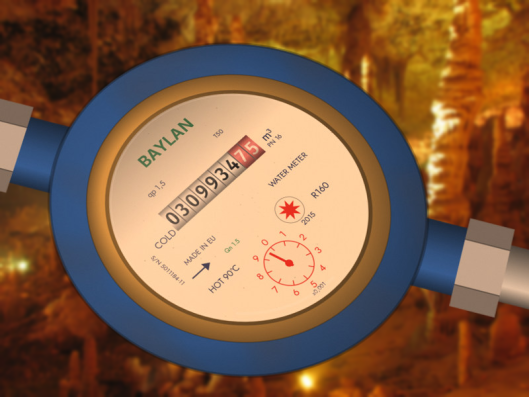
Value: 309934.749 m³
